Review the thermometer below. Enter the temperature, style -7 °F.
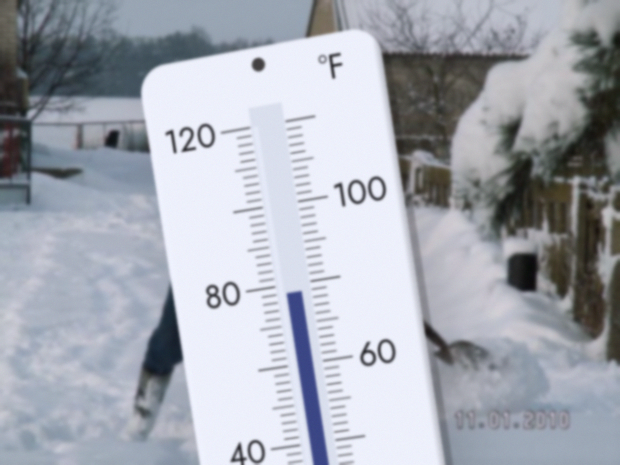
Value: 78 °F
